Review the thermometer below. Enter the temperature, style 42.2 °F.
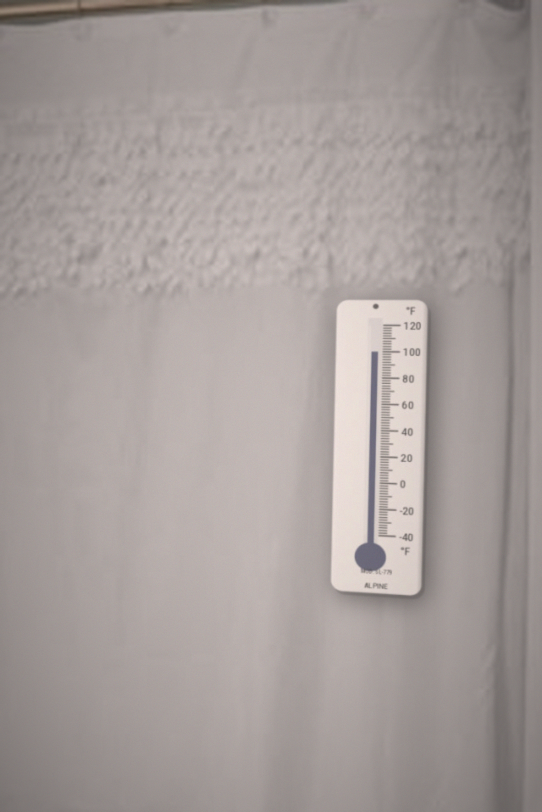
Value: 100 °F
